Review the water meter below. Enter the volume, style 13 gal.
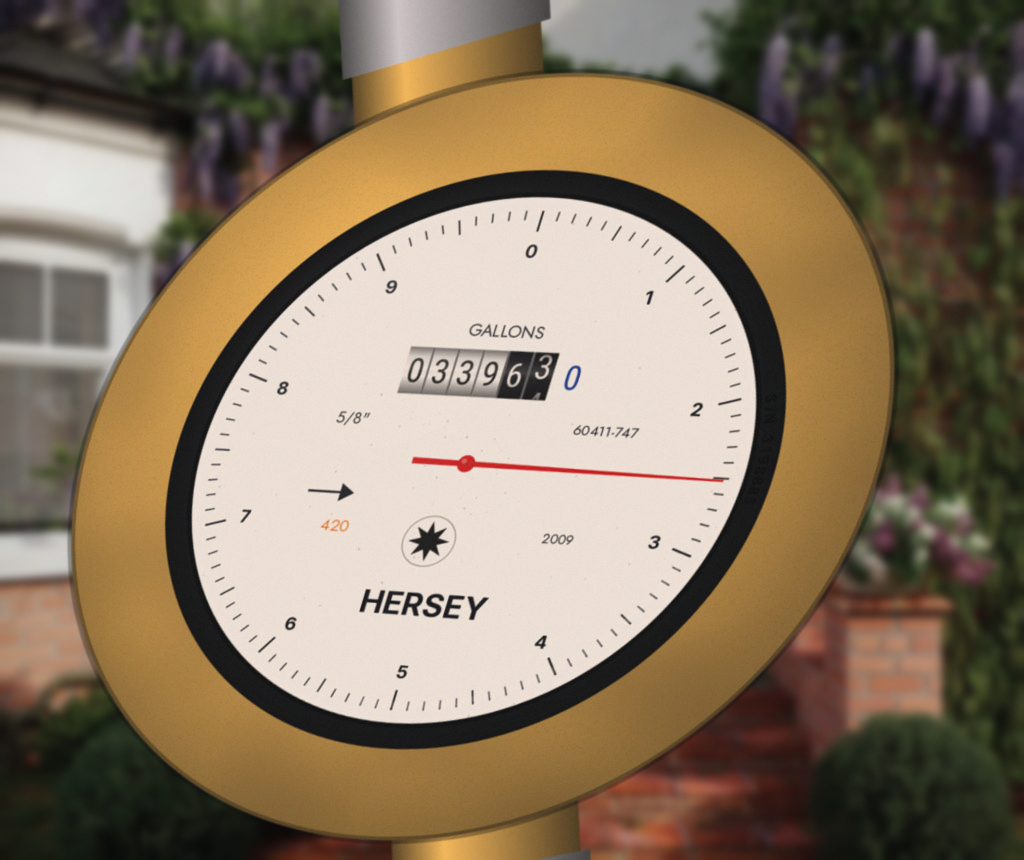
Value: 339632.5 gal
